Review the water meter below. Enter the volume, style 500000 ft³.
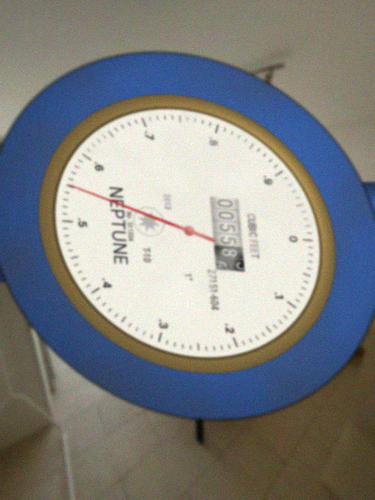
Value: 5585.55 ft³
